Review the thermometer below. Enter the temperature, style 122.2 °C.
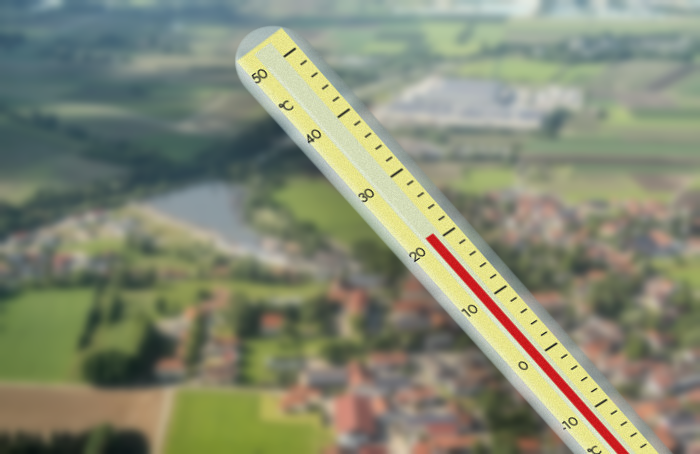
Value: 21 °C
